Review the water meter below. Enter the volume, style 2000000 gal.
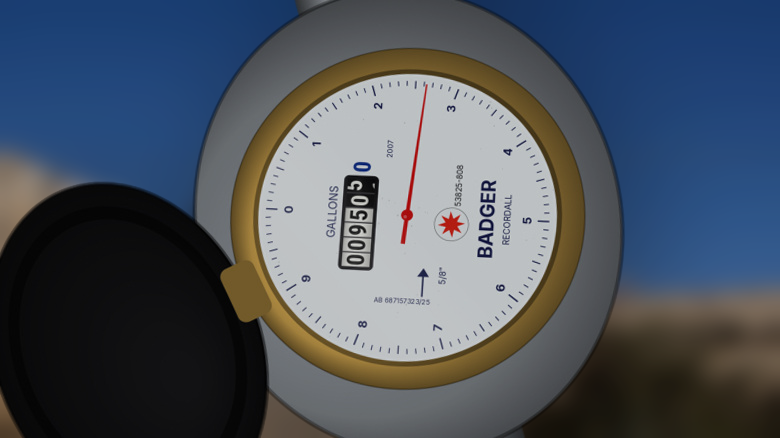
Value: 95052.6 gal
